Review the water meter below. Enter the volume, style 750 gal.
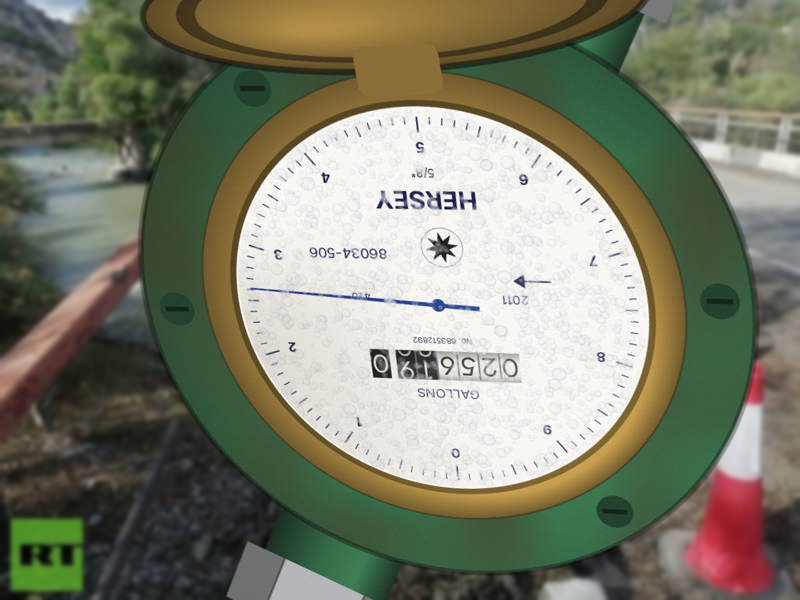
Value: 256192.6 gal
